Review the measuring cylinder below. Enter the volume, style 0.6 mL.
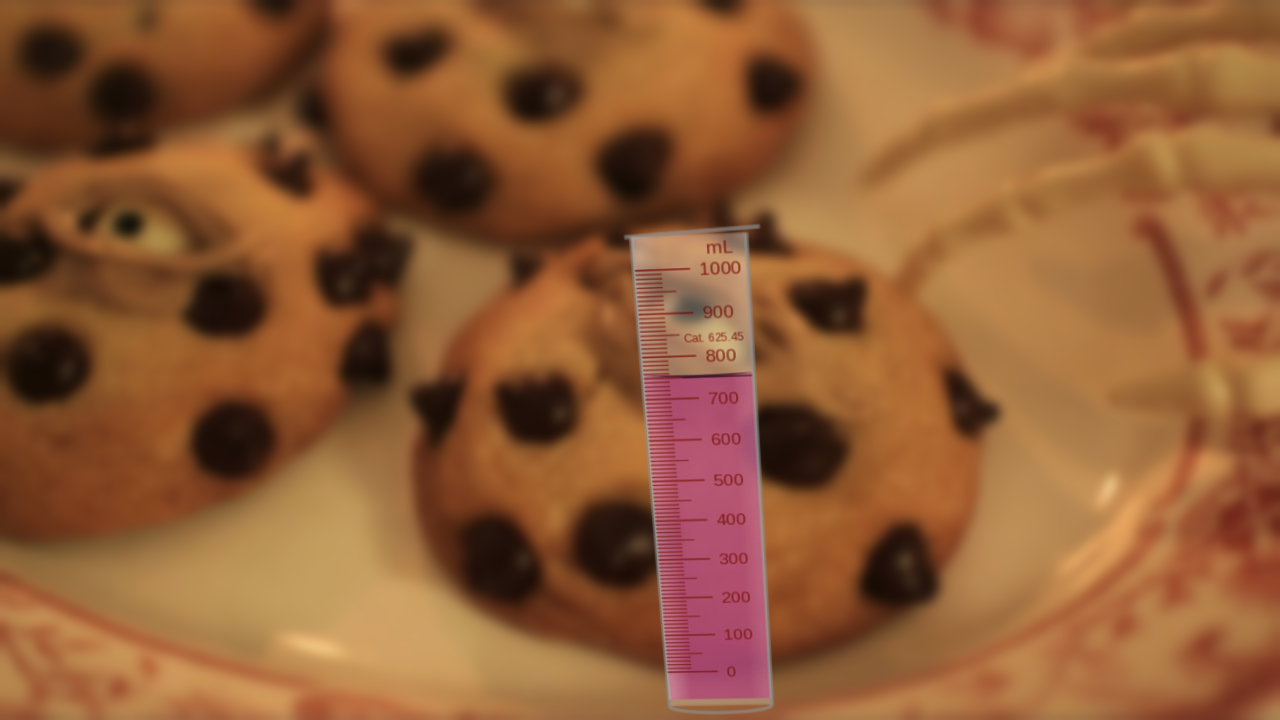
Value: 750 mL
